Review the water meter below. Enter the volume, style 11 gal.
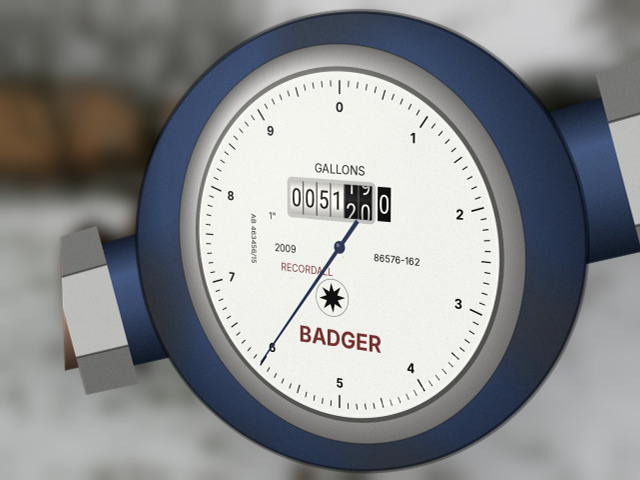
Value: 51196.0 gal
